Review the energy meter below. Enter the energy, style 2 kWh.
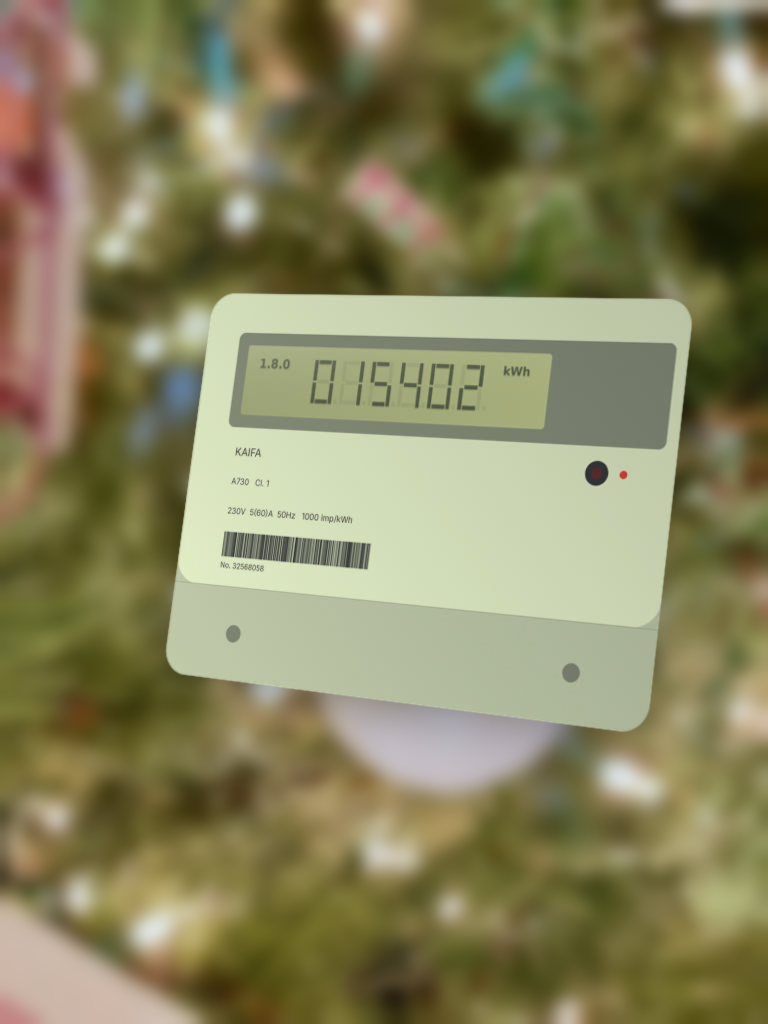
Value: 15402 kWh
